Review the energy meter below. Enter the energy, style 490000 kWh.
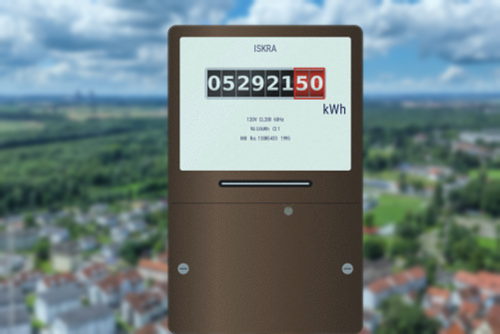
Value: 52921.50 kWh
